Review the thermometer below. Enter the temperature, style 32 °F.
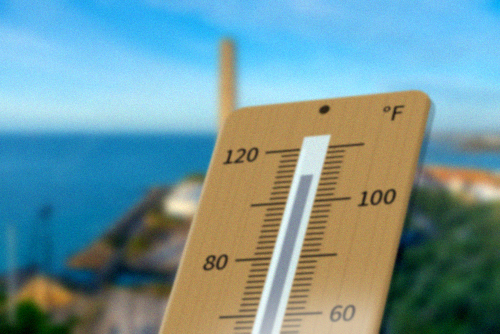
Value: 110 °F
